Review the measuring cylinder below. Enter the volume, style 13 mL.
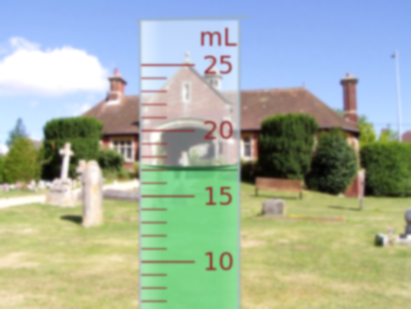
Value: 17 mL
